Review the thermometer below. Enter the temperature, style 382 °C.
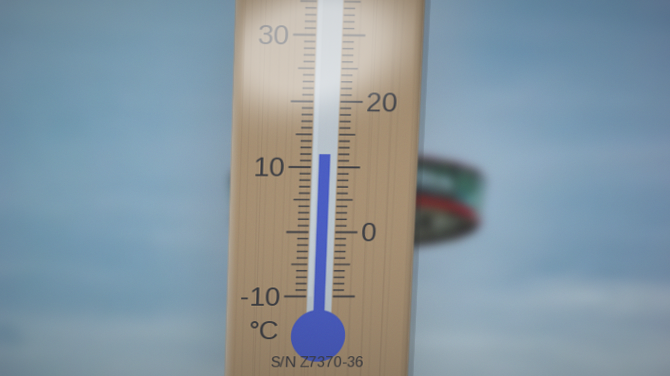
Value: 12 °C
